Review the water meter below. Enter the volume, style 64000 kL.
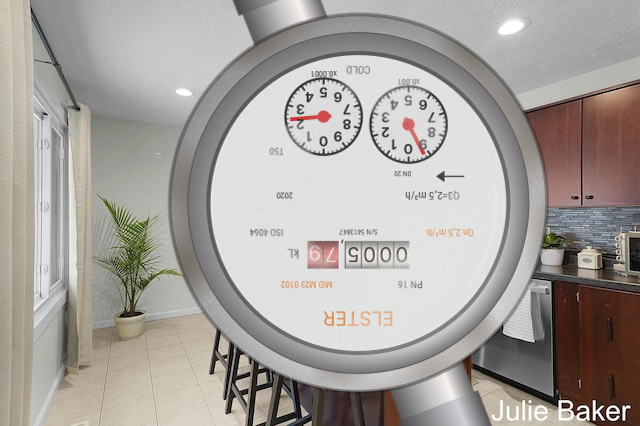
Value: 5.7892 kL
